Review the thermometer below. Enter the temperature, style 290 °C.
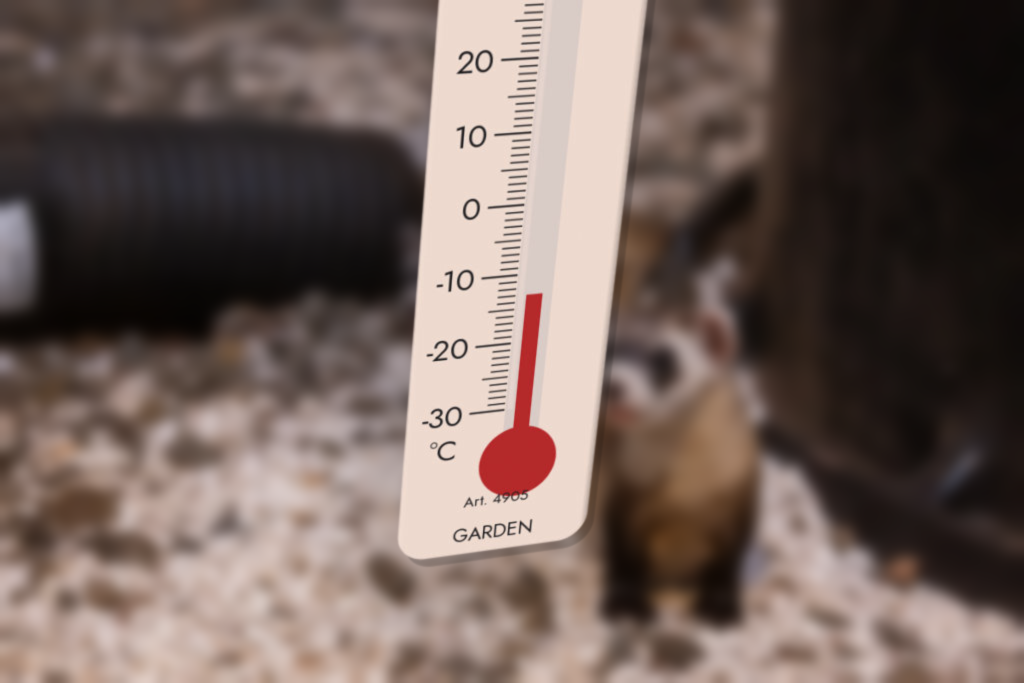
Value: -13 °C
